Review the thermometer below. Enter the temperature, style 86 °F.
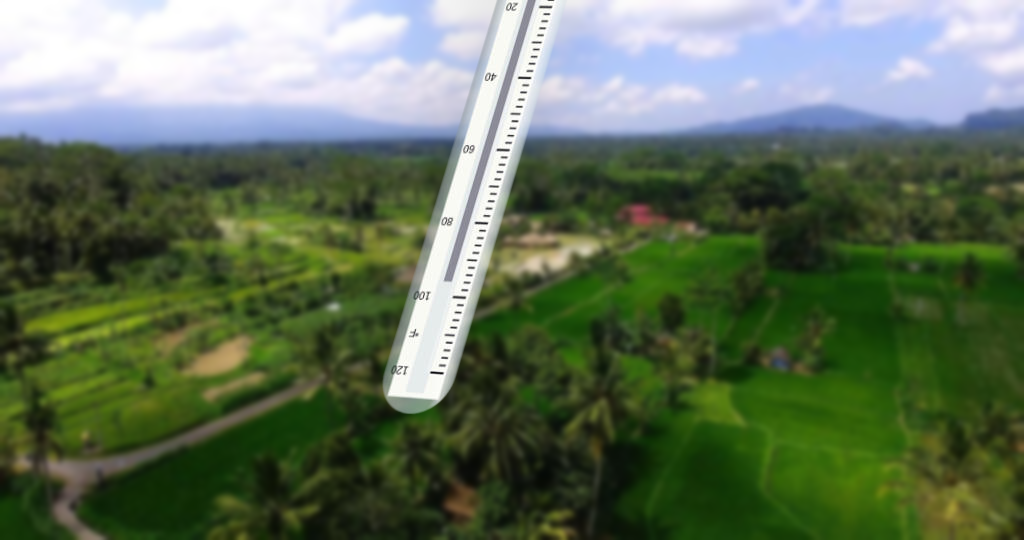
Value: 96 °F
